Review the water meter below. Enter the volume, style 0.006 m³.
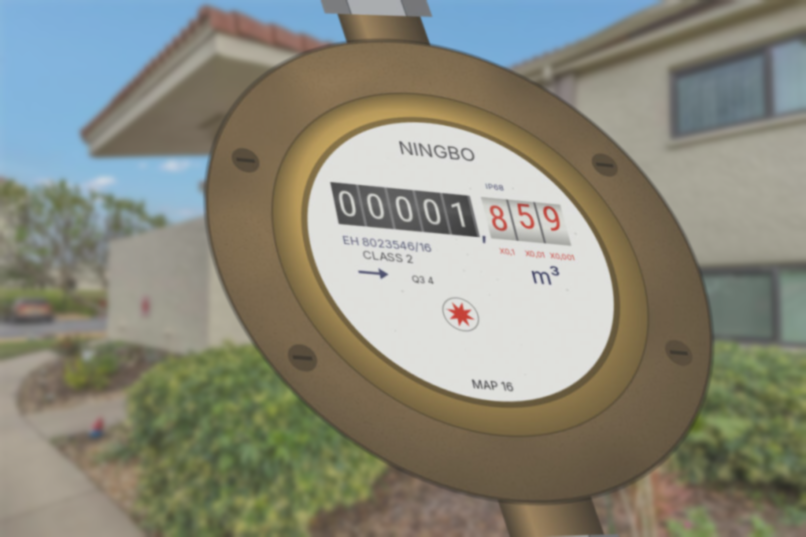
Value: 1.859 m³
